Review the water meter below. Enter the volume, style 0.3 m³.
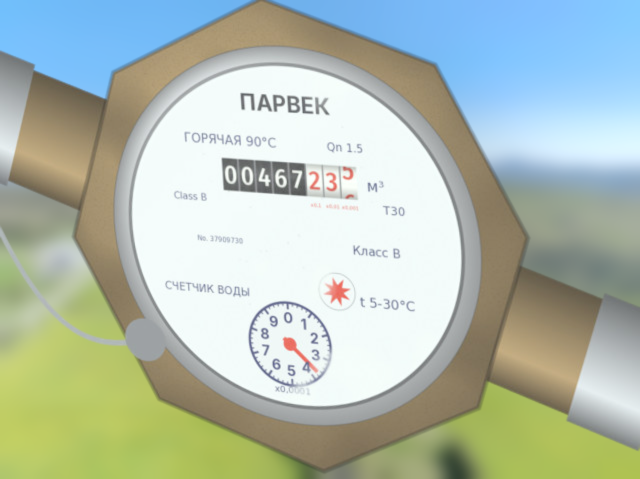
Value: 467.2353 m³
